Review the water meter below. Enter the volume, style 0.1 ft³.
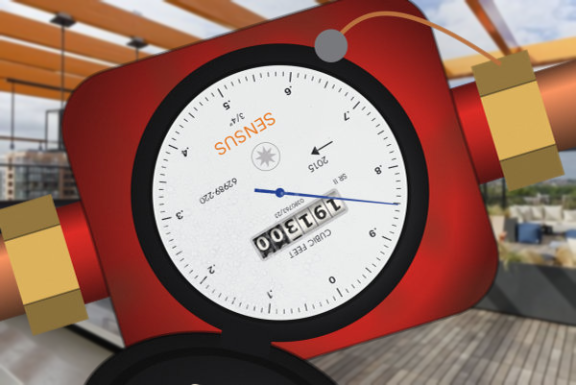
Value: 191299.85 ft³
